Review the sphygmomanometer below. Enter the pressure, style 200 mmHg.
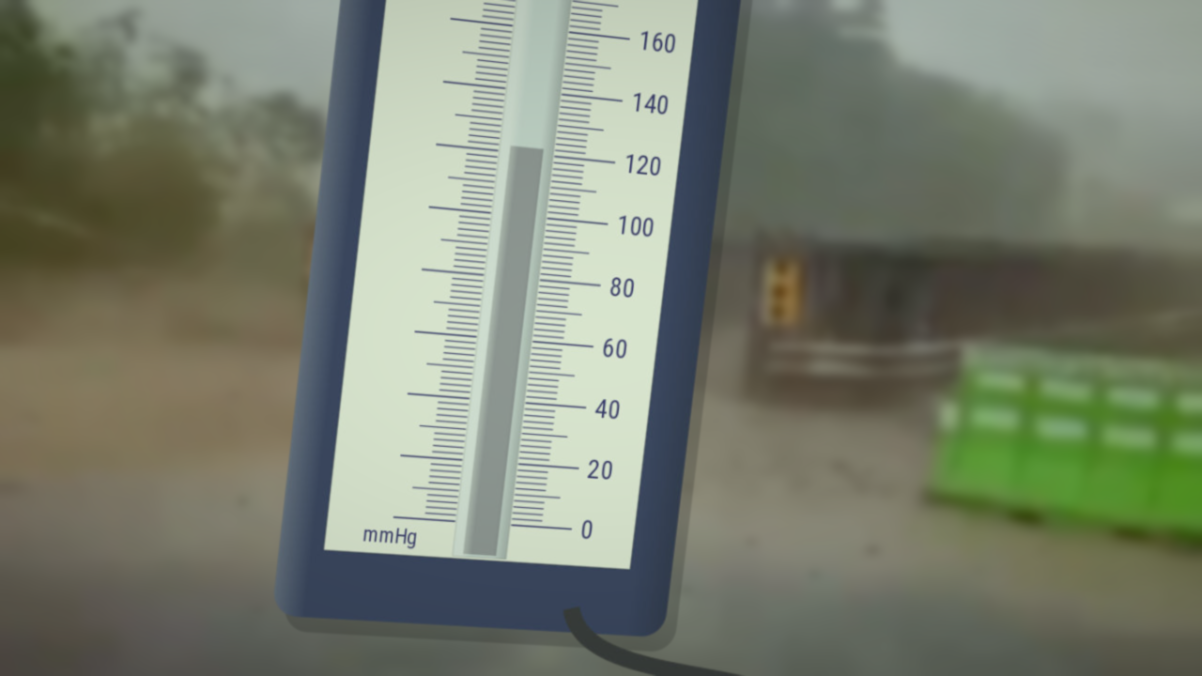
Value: 122 mmHg
